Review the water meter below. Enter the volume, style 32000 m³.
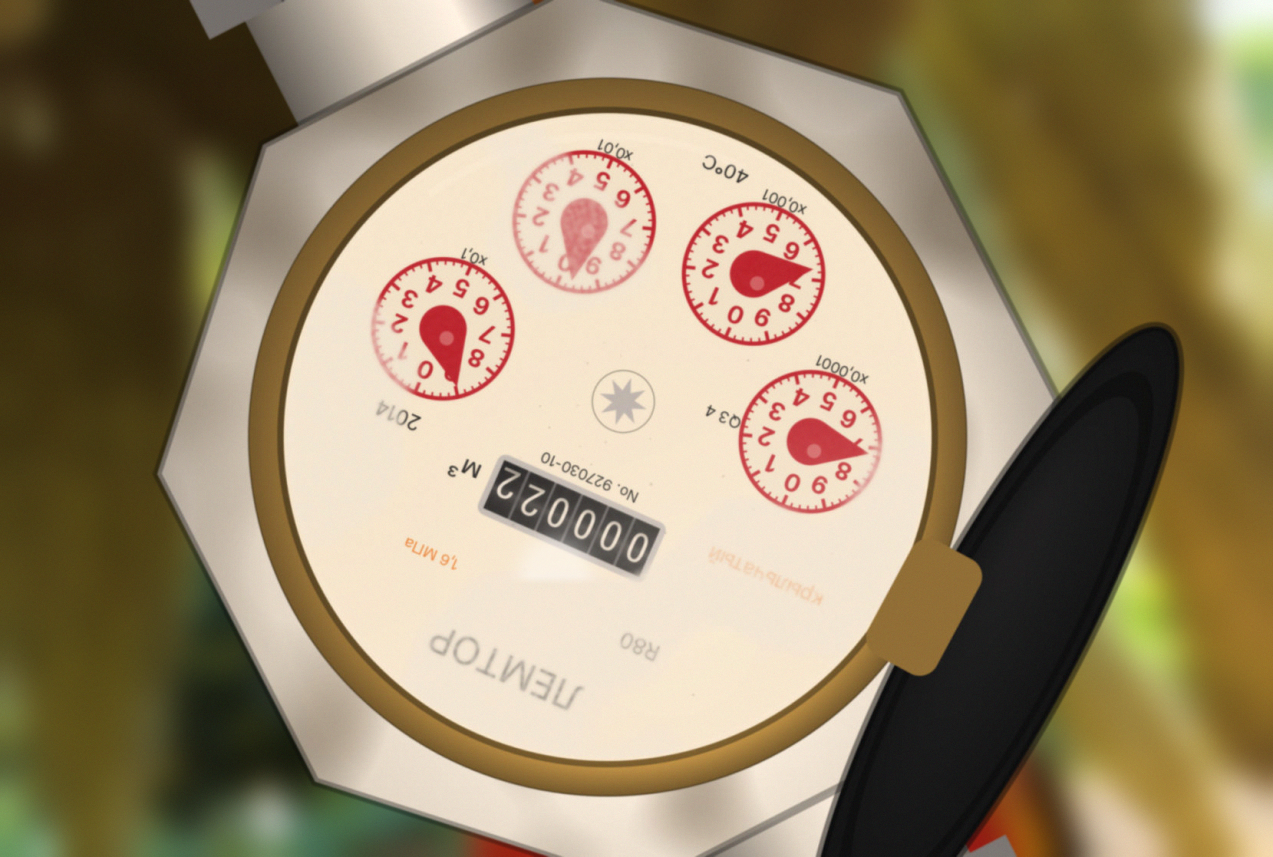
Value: 21.8967 m³
